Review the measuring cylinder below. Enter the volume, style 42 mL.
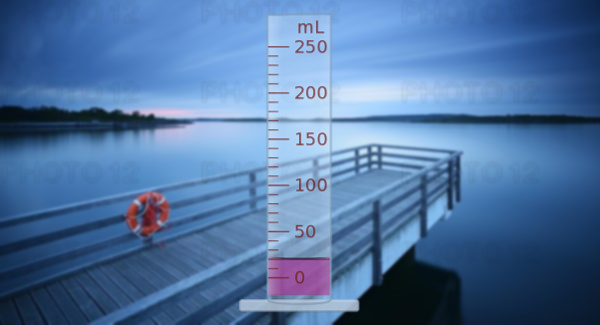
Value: 20 mL
